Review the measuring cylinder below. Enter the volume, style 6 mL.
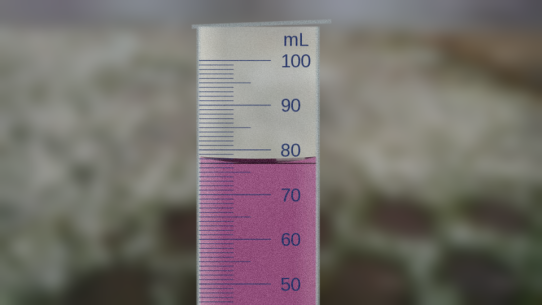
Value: 77 mL
